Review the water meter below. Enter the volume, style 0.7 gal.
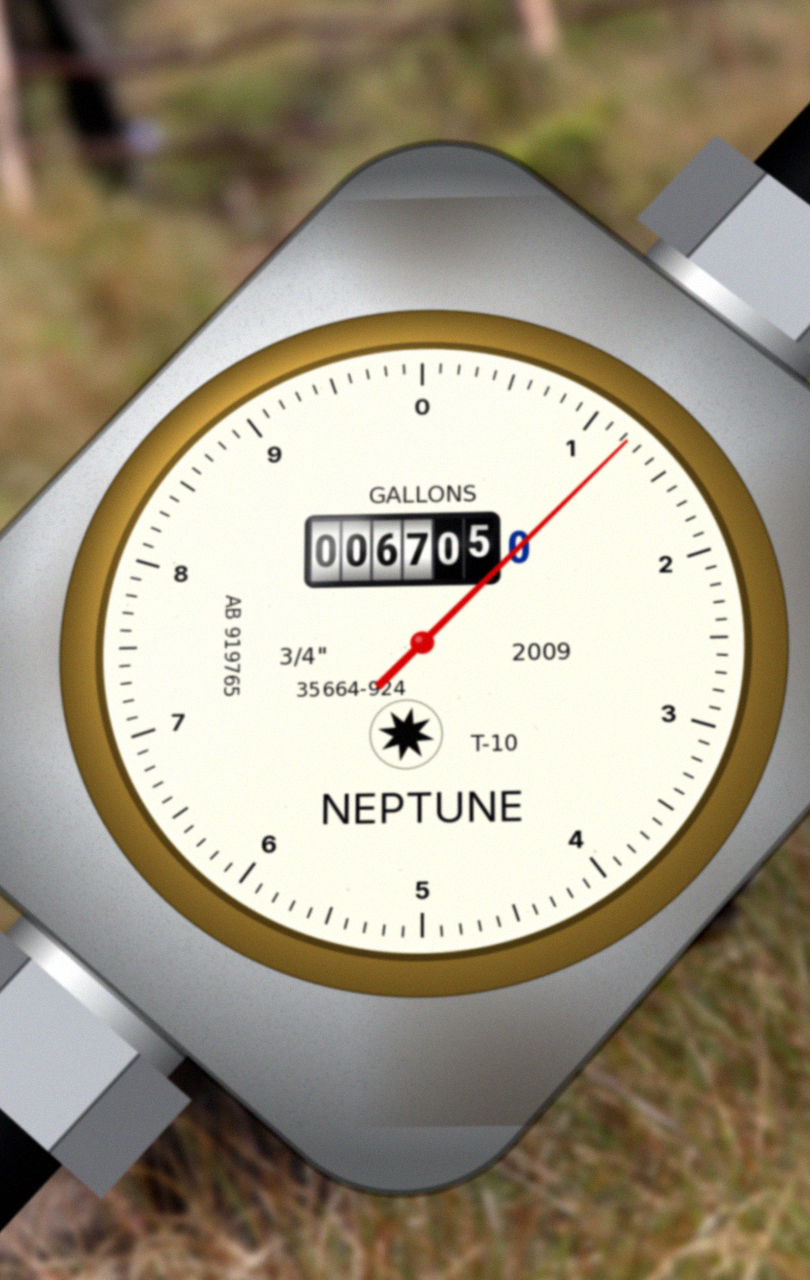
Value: 67051.2 gal
